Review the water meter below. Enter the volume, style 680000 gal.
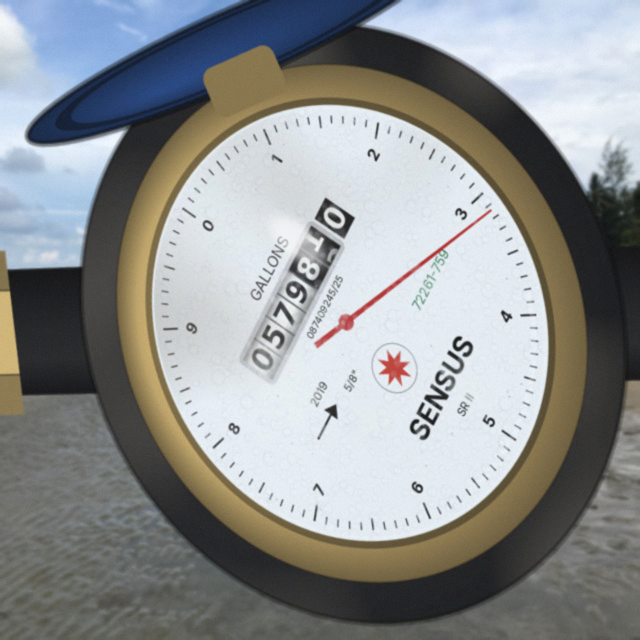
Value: 579813.1 gal
